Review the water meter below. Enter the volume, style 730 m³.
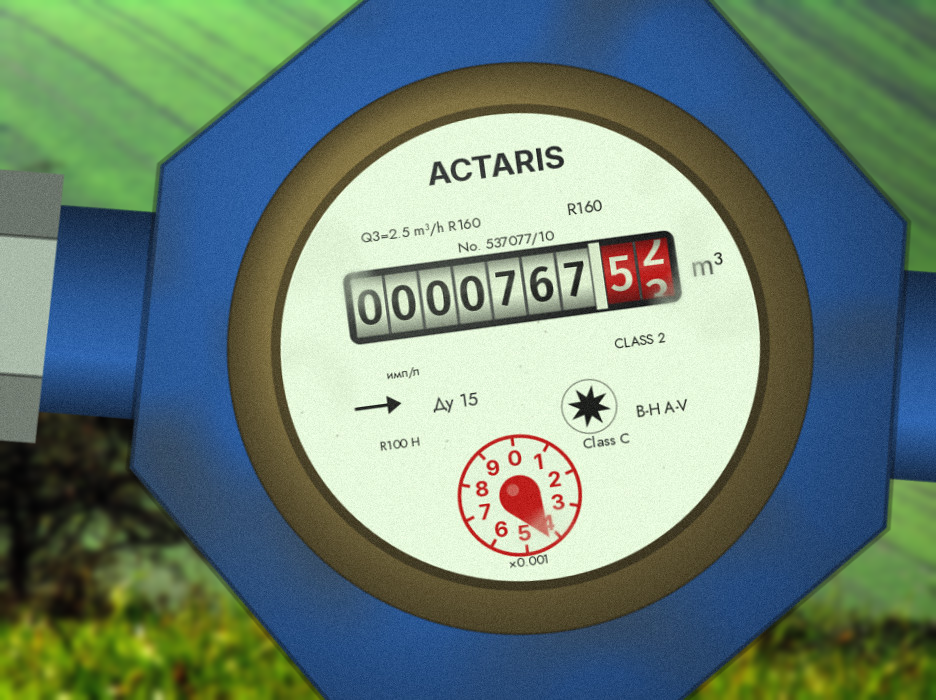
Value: 767.524 m³
